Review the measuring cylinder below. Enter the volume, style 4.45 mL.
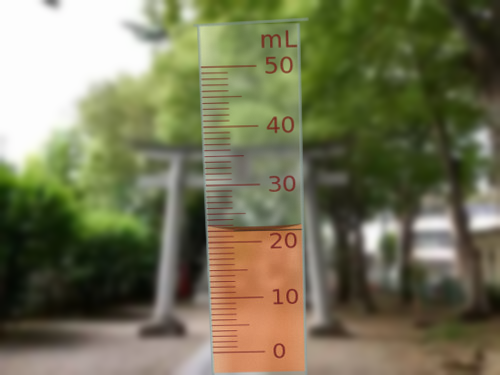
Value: 22 mL
